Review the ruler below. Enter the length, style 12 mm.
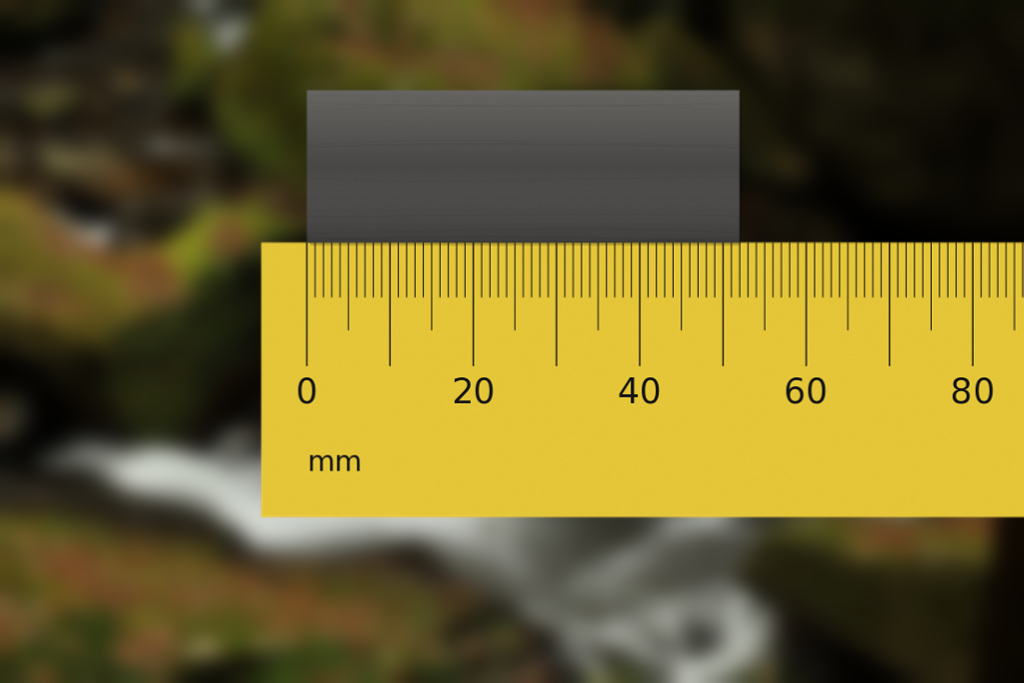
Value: 52 mm
